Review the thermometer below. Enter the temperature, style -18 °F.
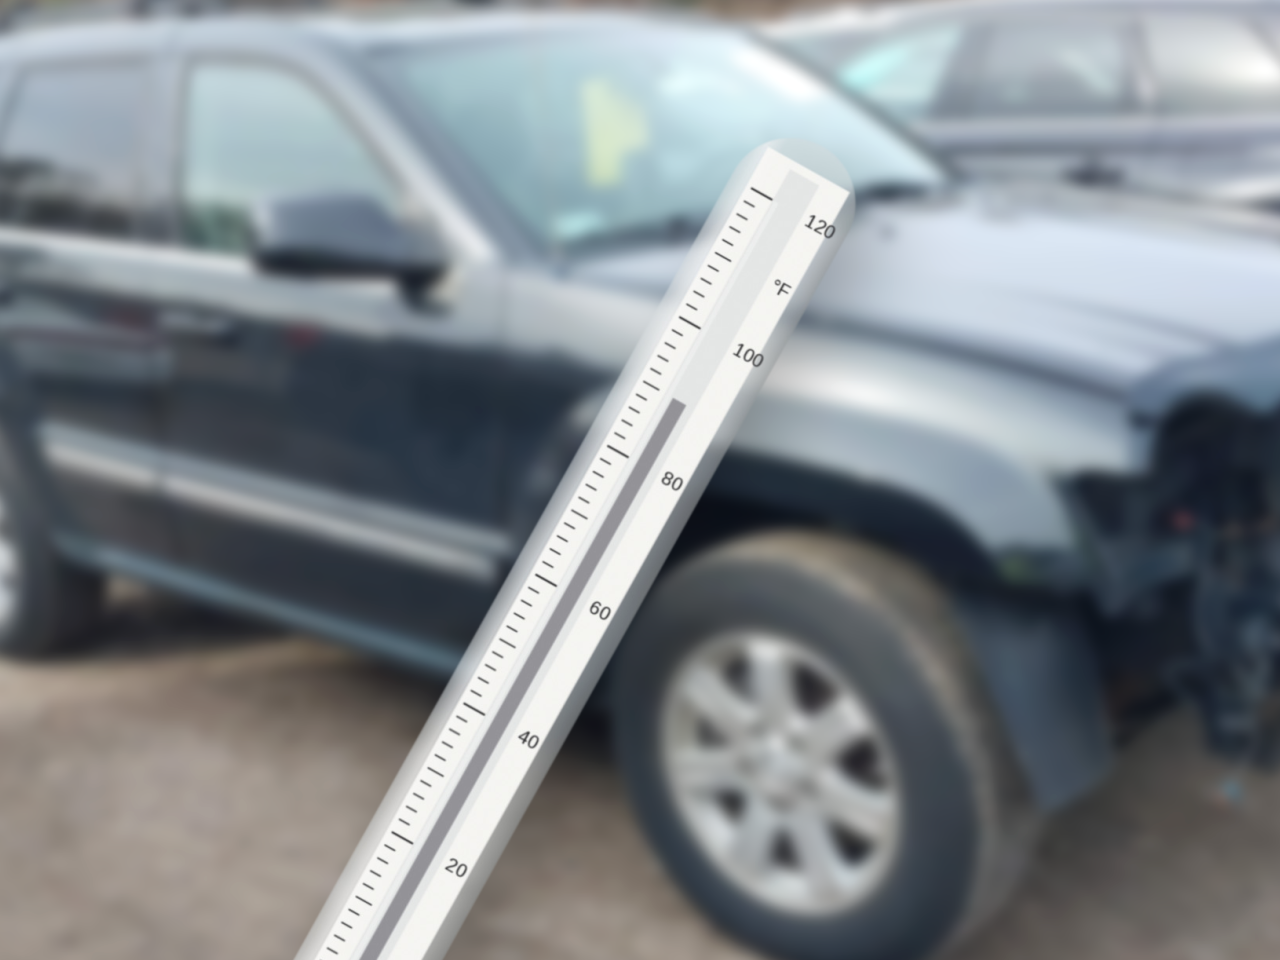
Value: 90 °F
